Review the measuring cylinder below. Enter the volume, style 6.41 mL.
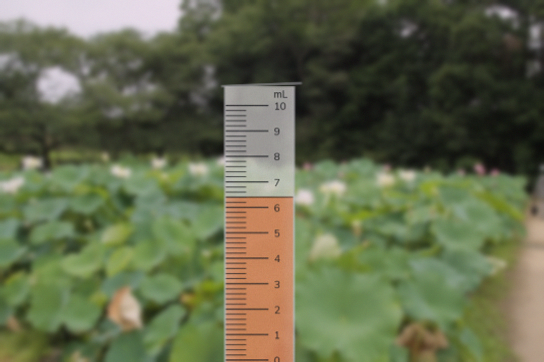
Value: 6.4 mL
